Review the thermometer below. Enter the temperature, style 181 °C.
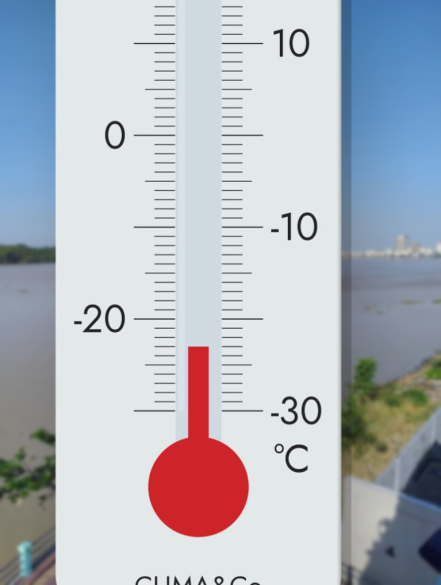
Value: -23 °C
